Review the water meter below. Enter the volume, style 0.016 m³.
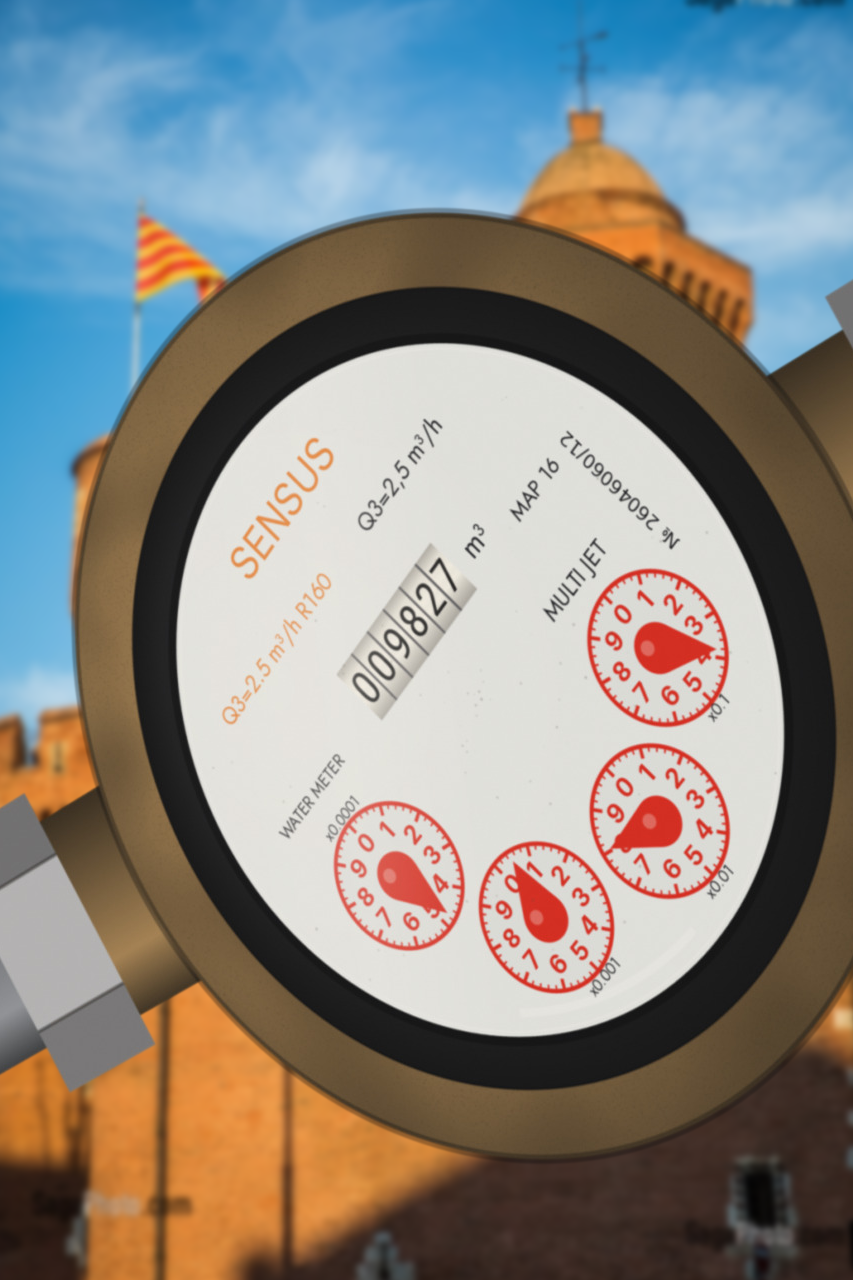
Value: 9827.3804 m³
